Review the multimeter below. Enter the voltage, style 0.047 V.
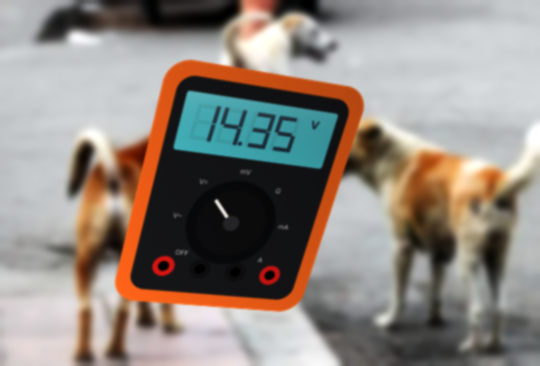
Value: 14.35 V
